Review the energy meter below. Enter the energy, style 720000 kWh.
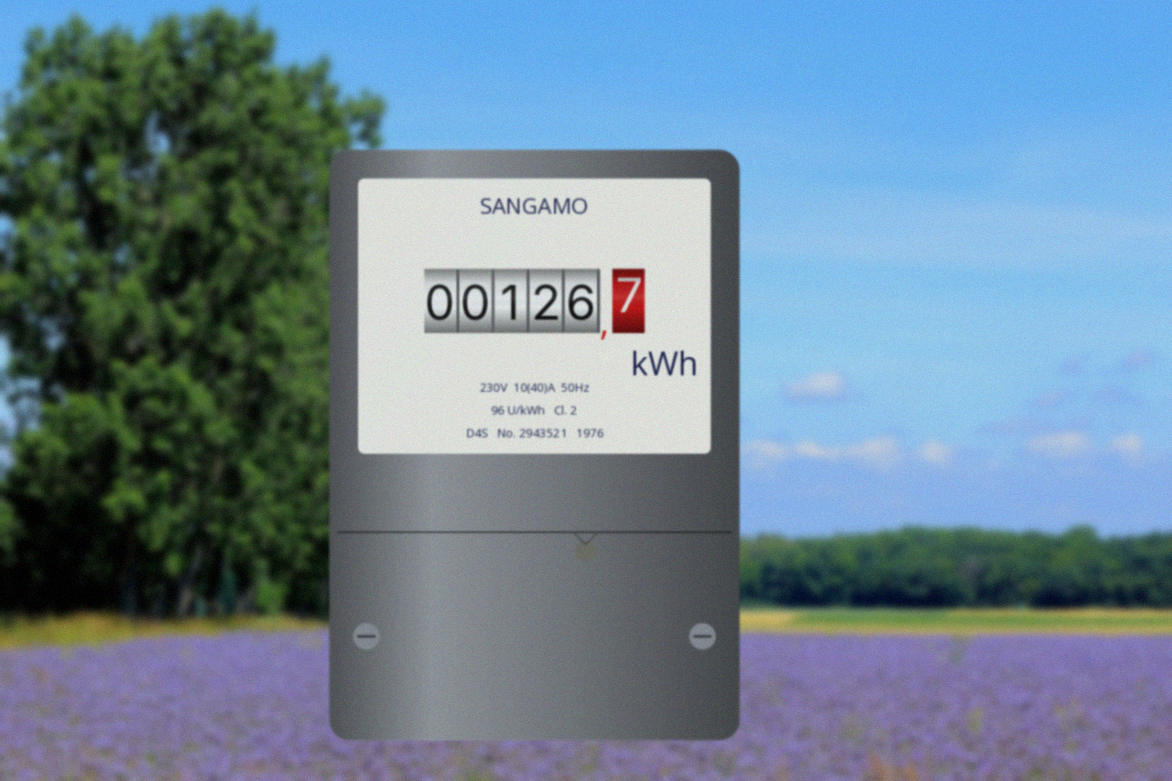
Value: 126.7 kWh
